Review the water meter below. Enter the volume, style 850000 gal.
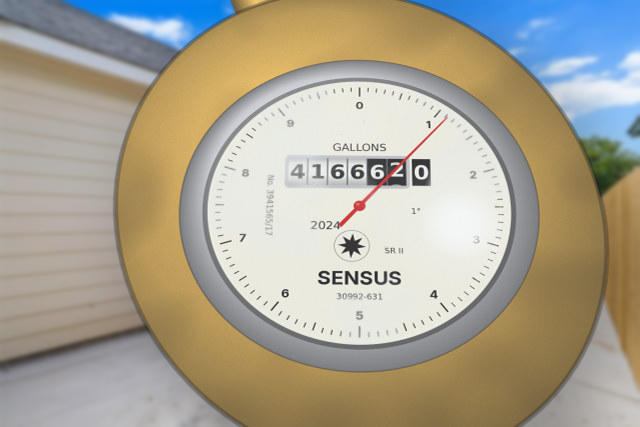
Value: 4166621.1 gal
